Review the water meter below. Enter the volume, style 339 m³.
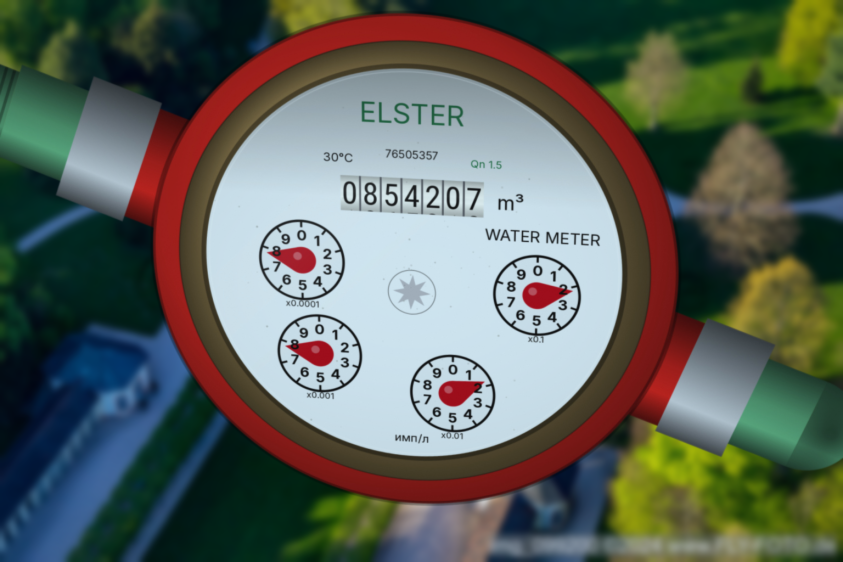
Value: 854207.2177 m³
